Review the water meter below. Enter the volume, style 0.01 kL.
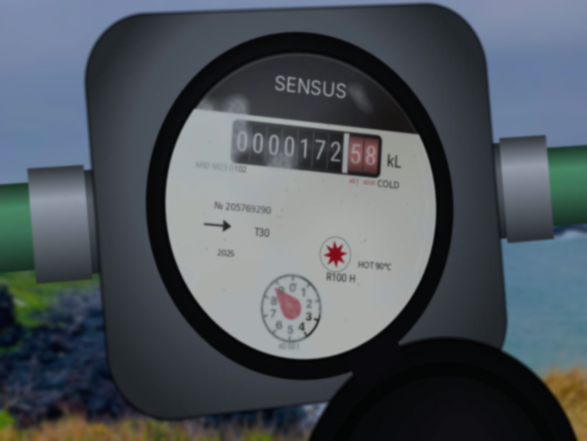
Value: 172.588 kL
